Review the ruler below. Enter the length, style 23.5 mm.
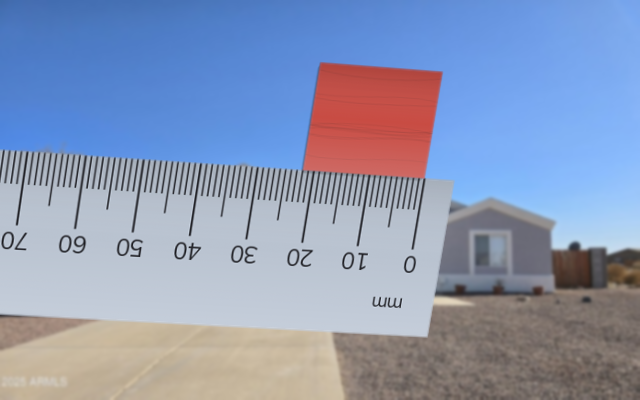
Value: 22 mm
